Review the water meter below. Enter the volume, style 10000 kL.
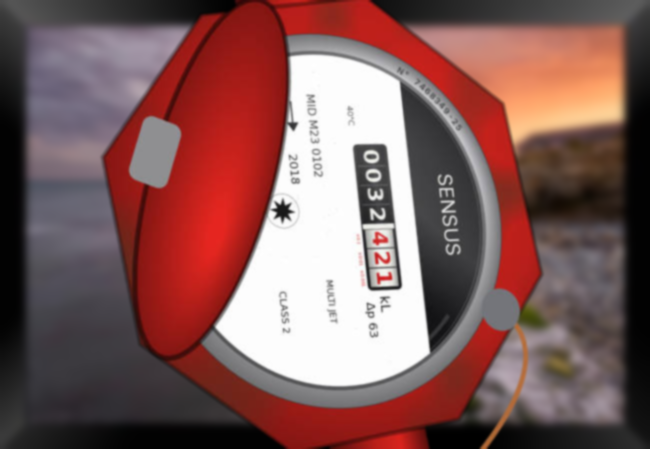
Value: 32.421 kL
